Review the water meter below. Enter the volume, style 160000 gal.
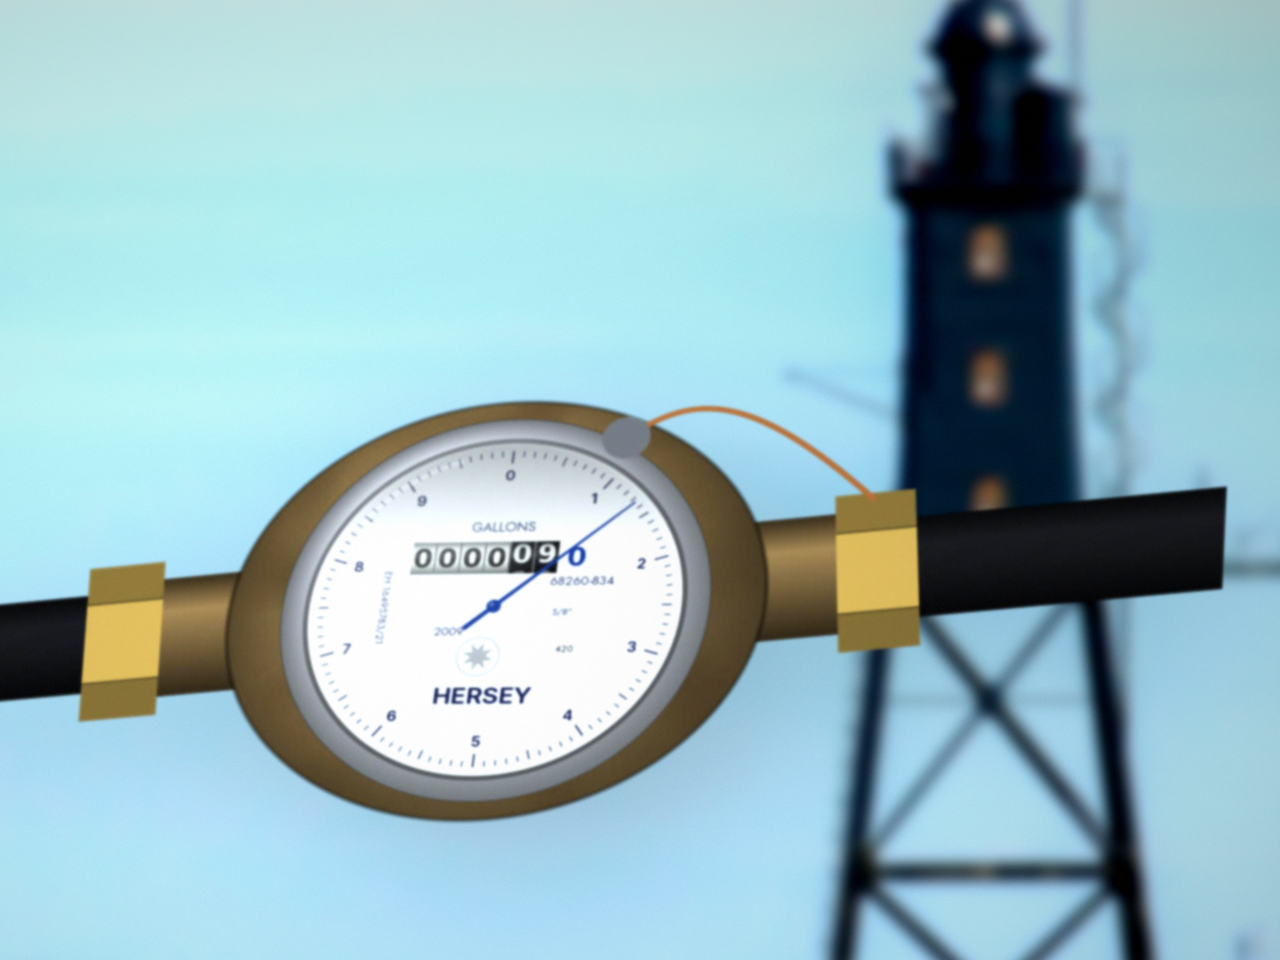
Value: 91.3 gal
